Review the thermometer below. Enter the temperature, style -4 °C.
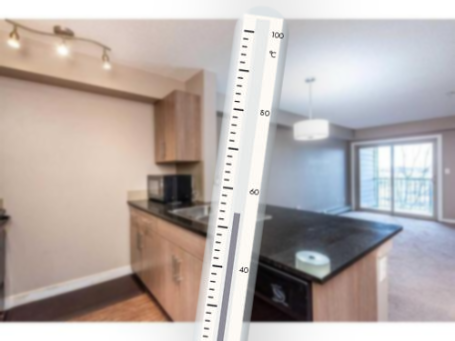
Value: 54 °C
